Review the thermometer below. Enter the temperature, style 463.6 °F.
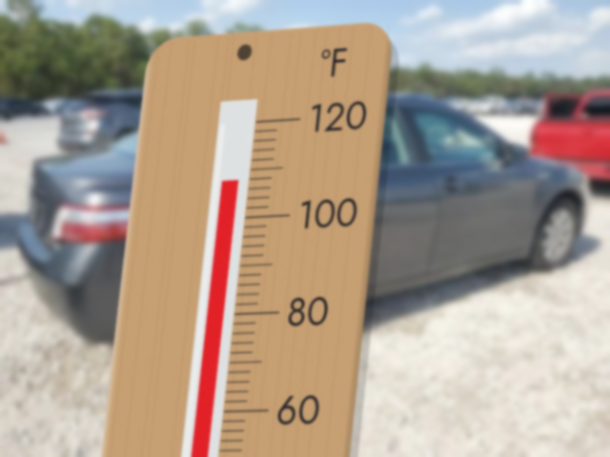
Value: 108 °F
